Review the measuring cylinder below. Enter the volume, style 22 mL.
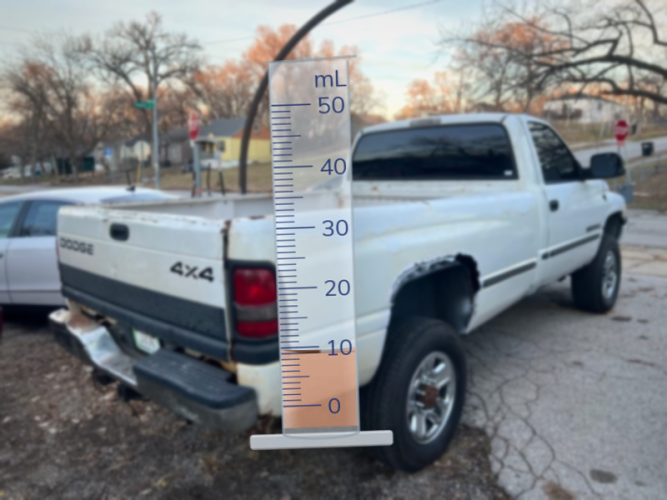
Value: 9 mL
